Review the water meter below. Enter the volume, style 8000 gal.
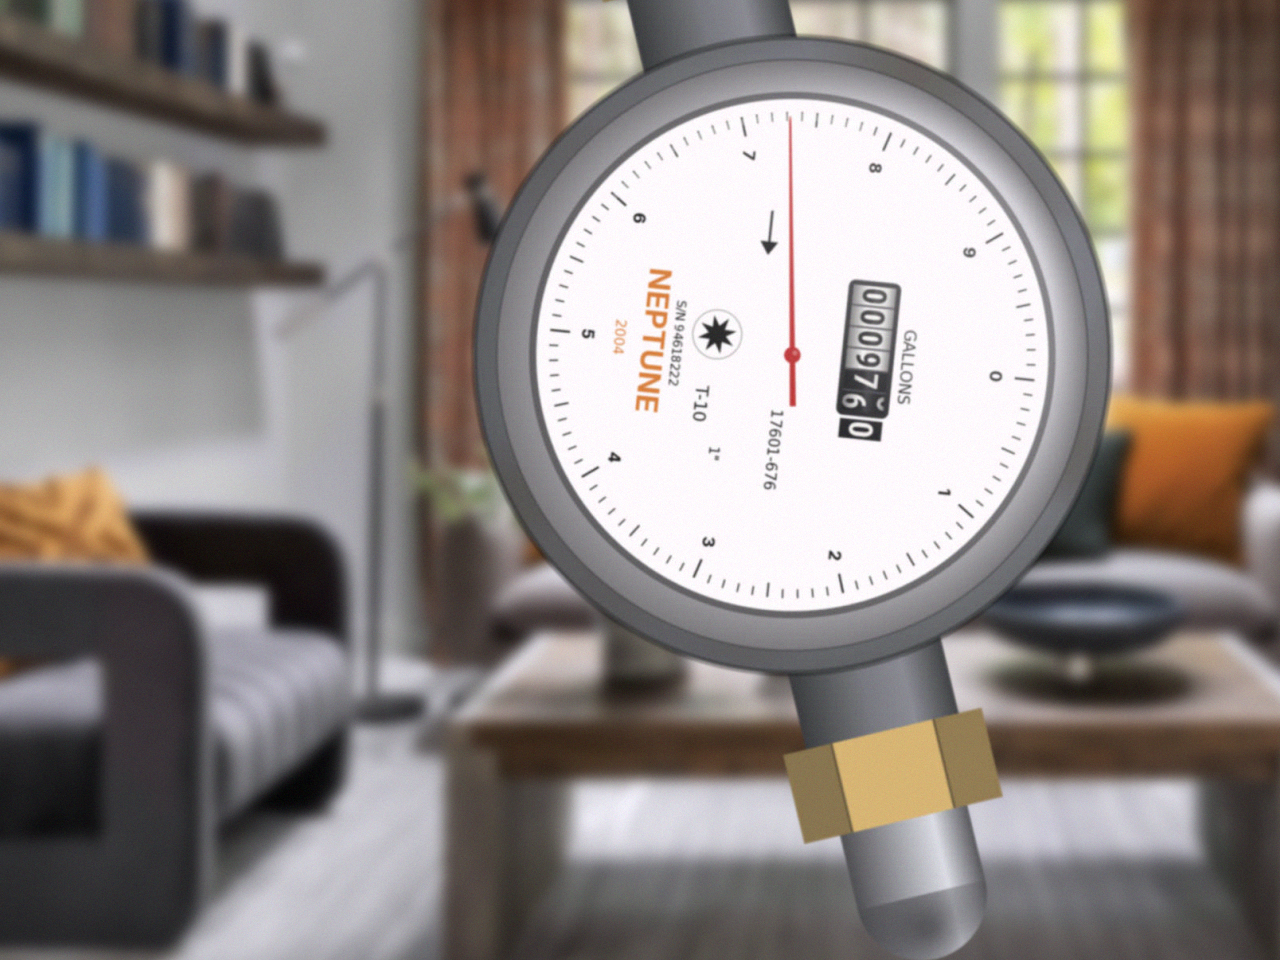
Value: 9757.3 gal
